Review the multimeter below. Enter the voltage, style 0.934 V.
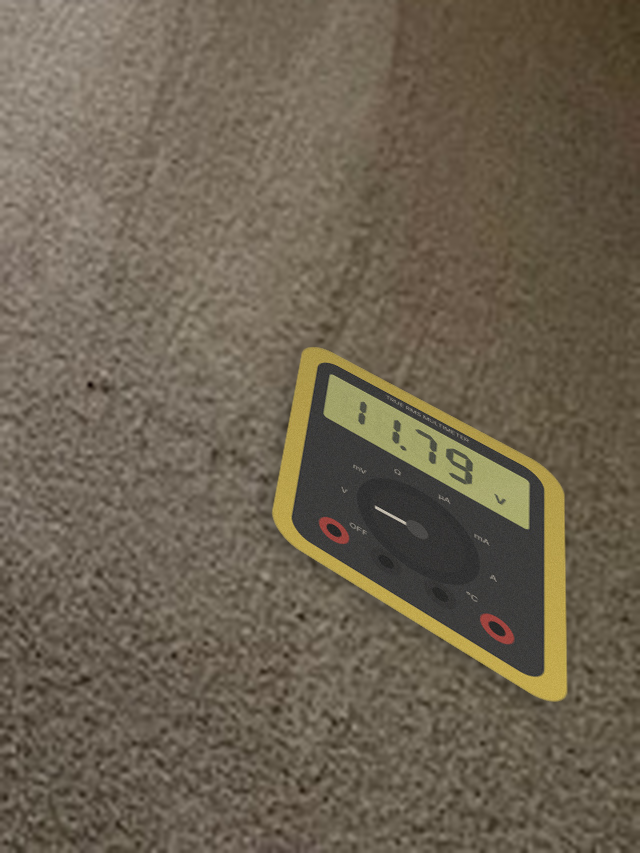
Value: 11.79 V
